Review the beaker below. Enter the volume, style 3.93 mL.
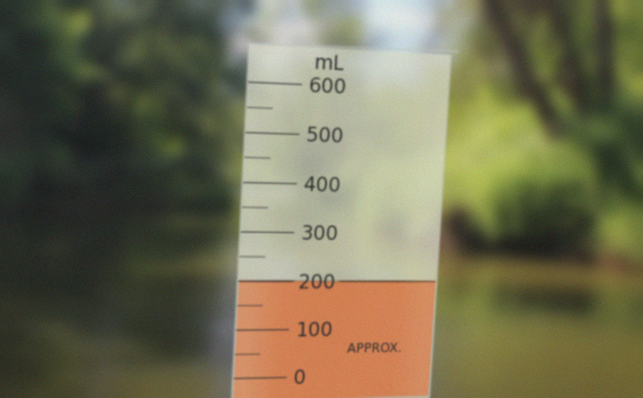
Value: 200 mL
